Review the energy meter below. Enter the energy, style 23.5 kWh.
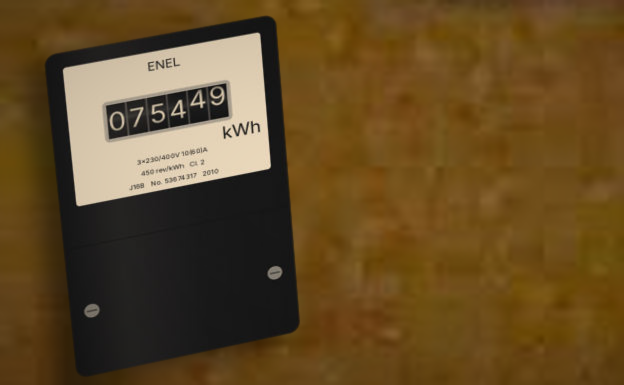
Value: 75449 kWh
